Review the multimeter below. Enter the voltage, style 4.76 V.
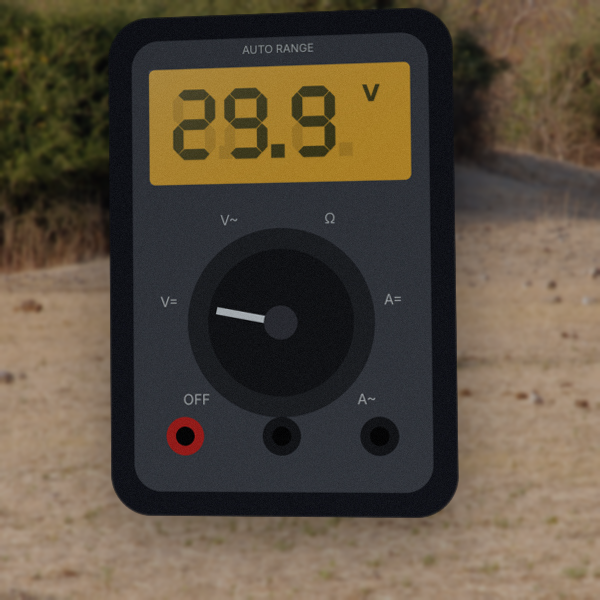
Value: 29.9 V
